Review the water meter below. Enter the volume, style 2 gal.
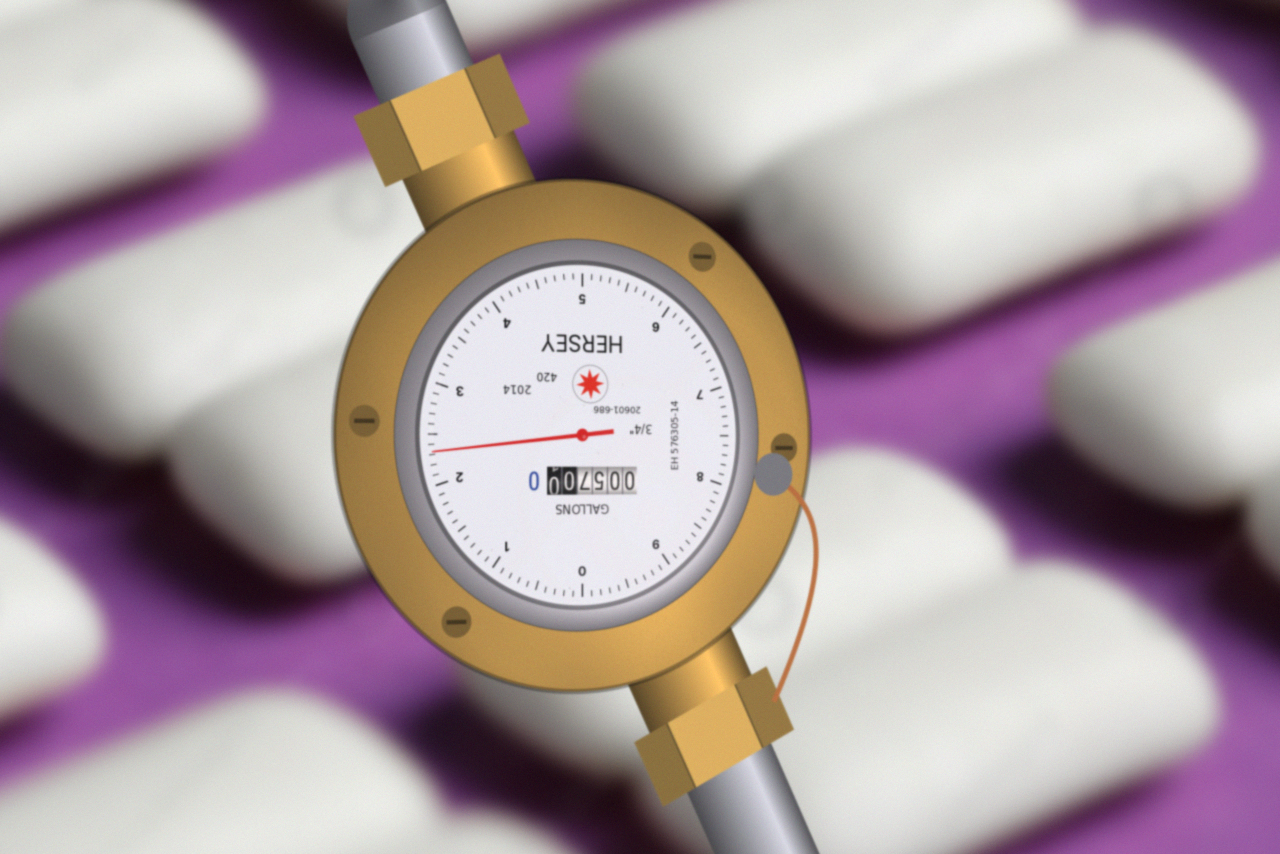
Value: 57002.3 gal
